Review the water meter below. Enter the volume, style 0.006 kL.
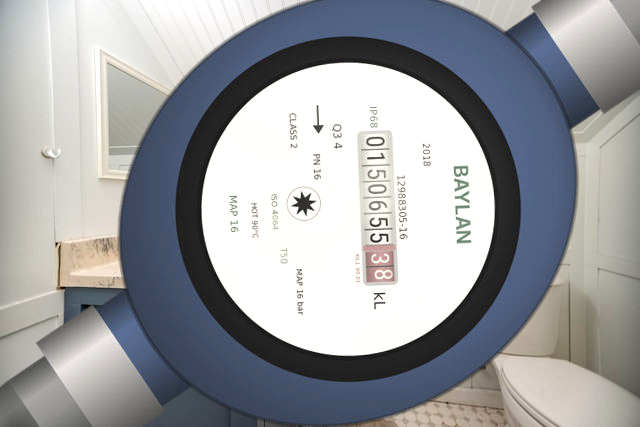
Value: 150655.38 kL
